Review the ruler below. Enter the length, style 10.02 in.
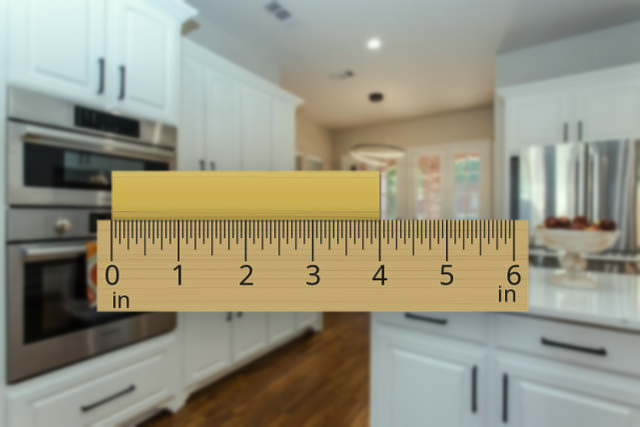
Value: 4 in
